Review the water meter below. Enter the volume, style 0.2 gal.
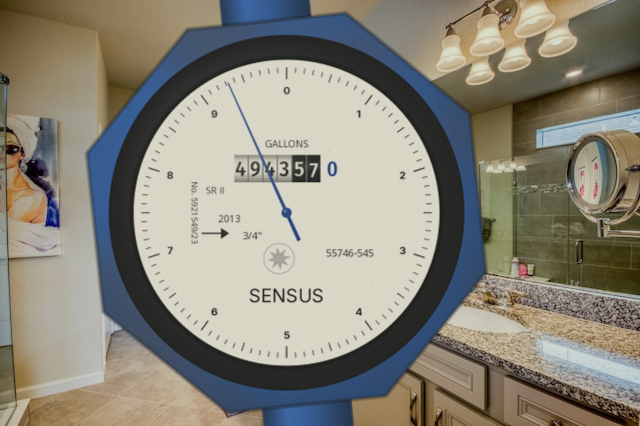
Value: 4943569.3 gal
